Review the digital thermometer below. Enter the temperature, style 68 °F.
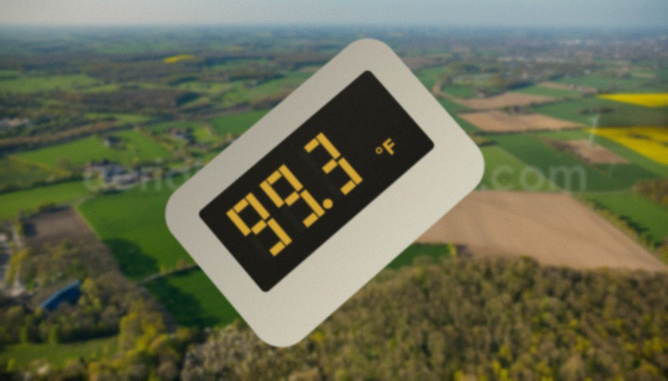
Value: 99.3 °F
